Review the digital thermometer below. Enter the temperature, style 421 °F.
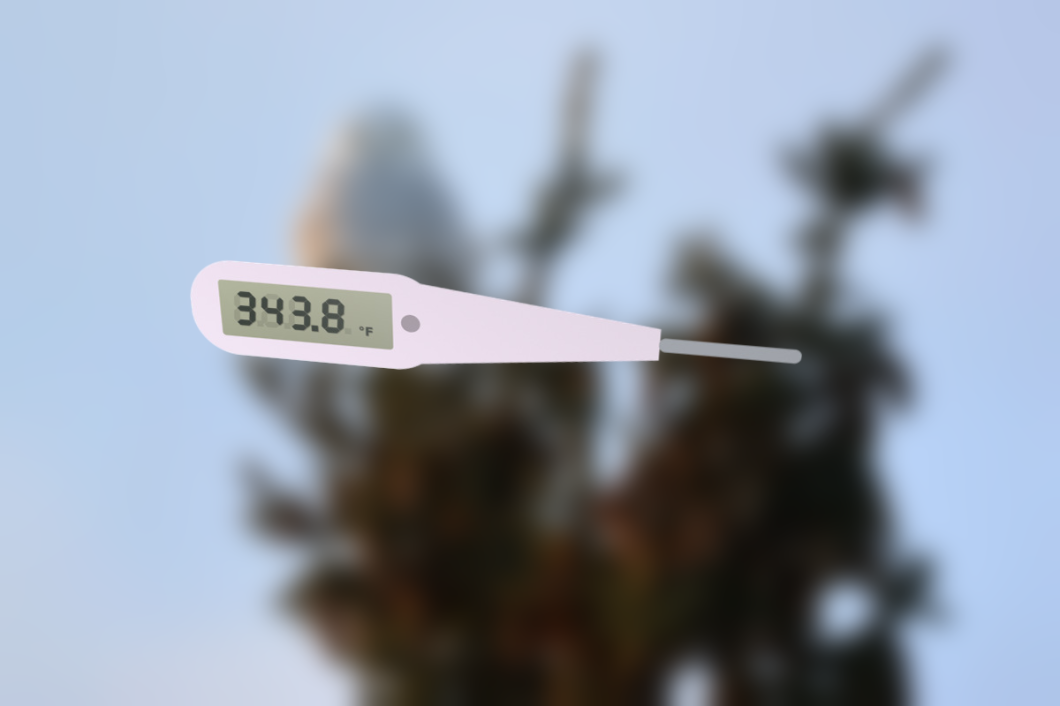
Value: 343.8 °F
